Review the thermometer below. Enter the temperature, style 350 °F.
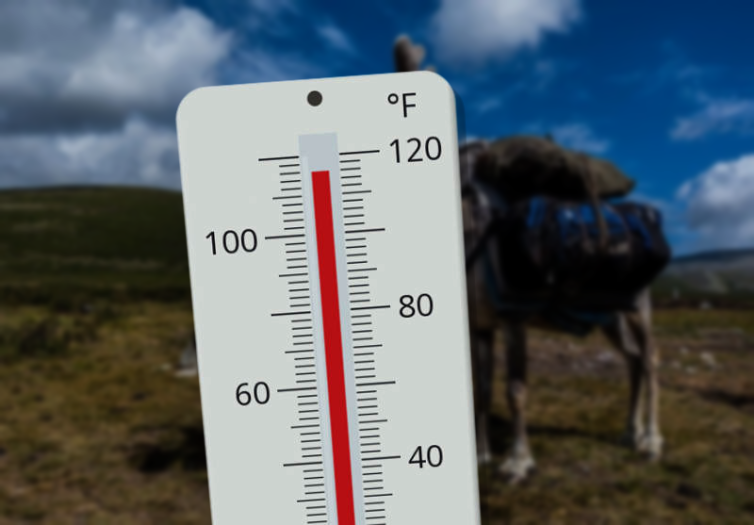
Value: 116 °F
